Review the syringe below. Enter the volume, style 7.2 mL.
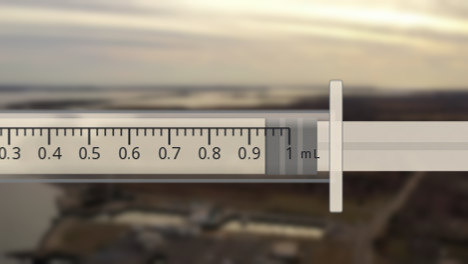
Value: 0.94 mL
